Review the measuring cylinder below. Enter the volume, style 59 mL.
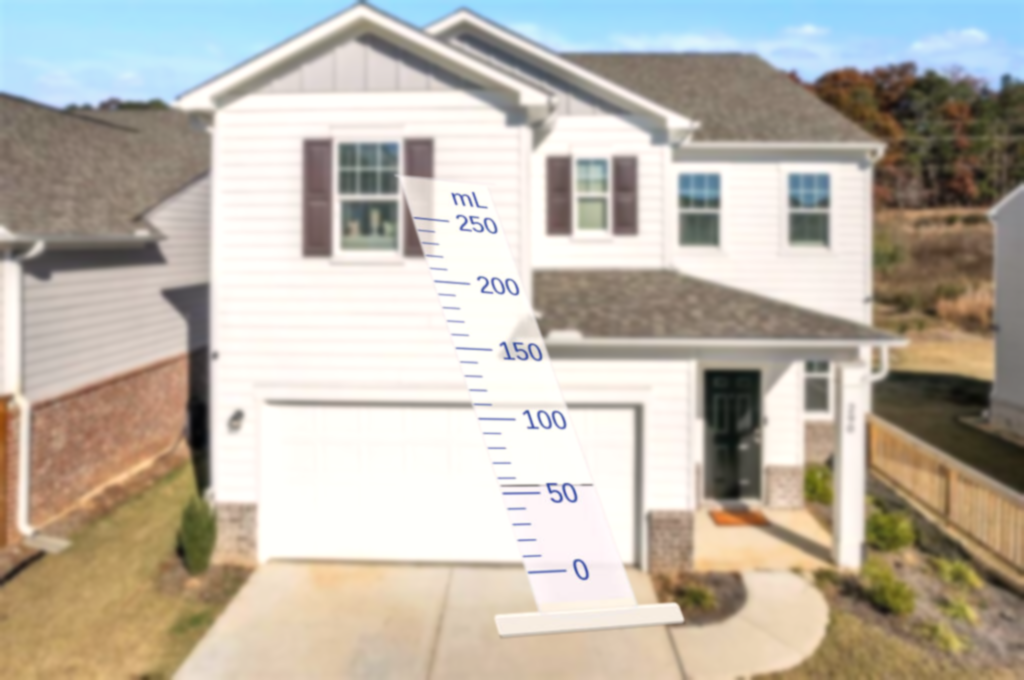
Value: 55 mL
